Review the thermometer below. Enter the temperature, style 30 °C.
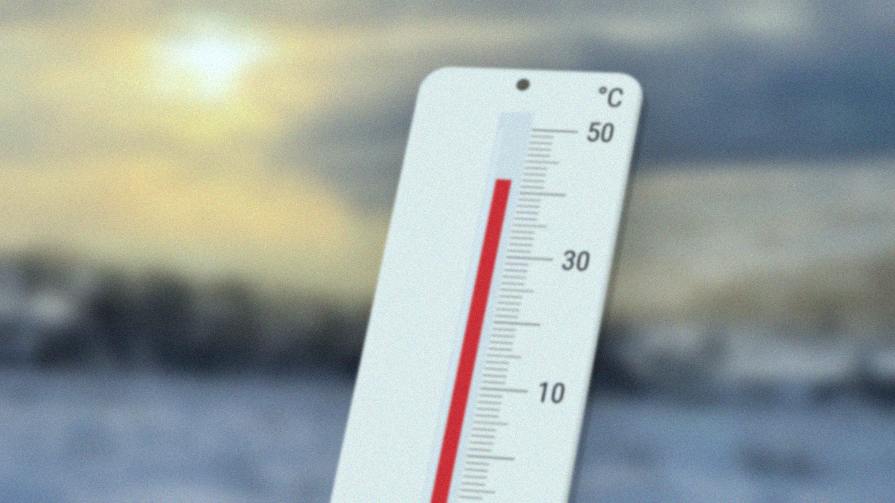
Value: 42 °C
